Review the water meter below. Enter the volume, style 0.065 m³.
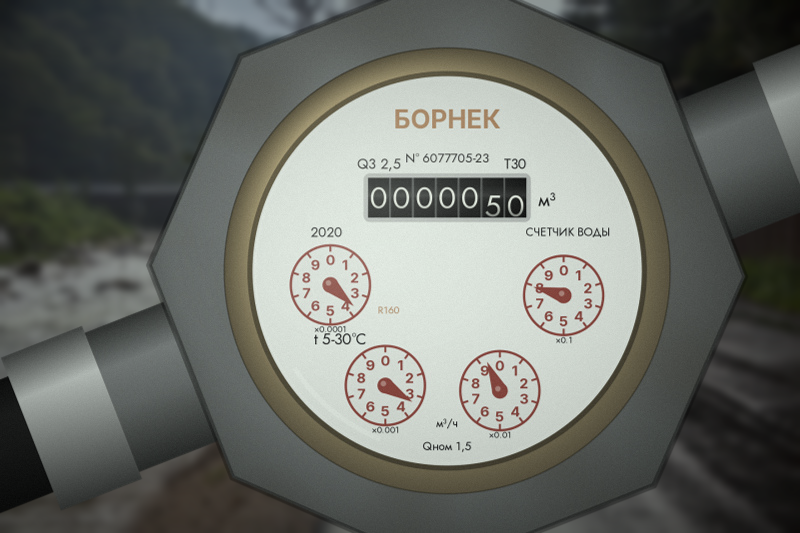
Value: 49.7933 m³
